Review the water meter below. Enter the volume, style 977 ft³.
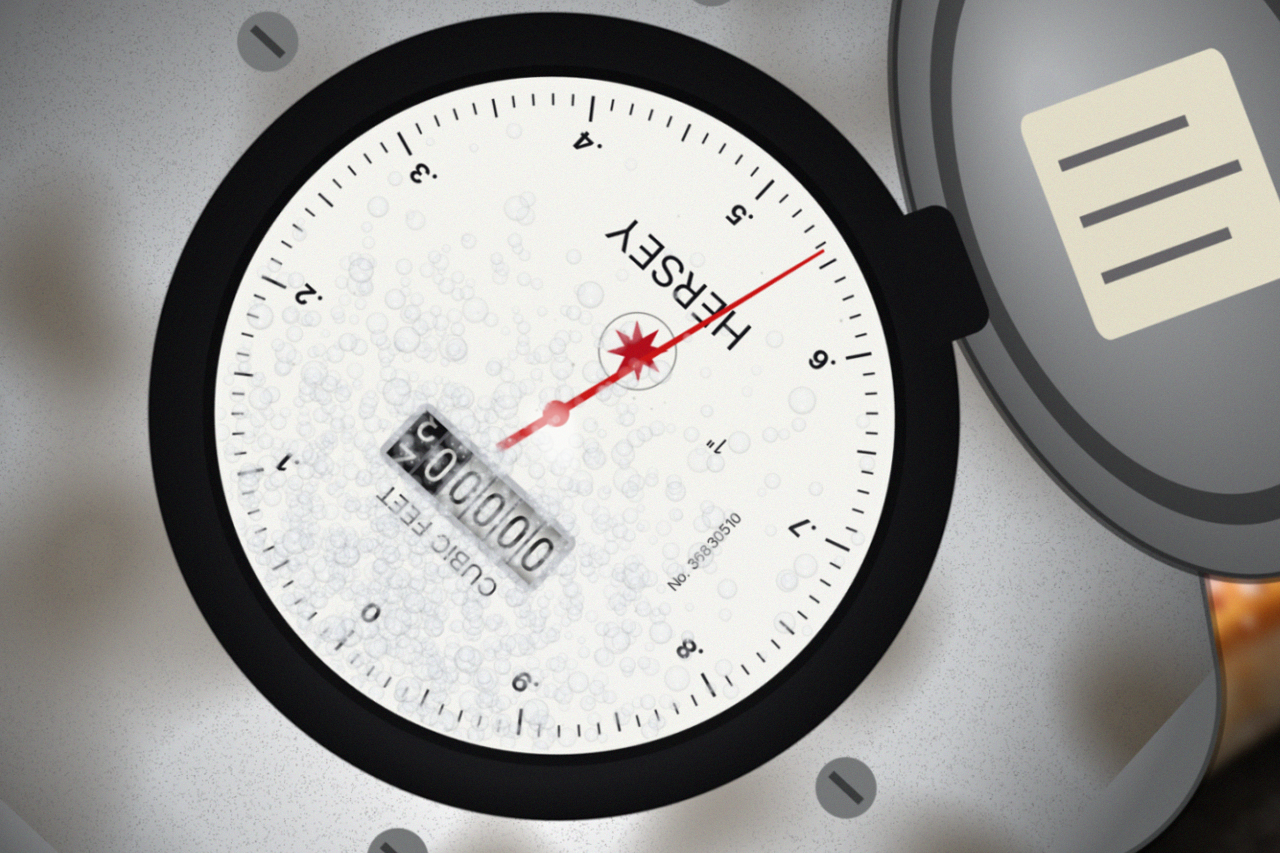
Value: 2.54 ft³
